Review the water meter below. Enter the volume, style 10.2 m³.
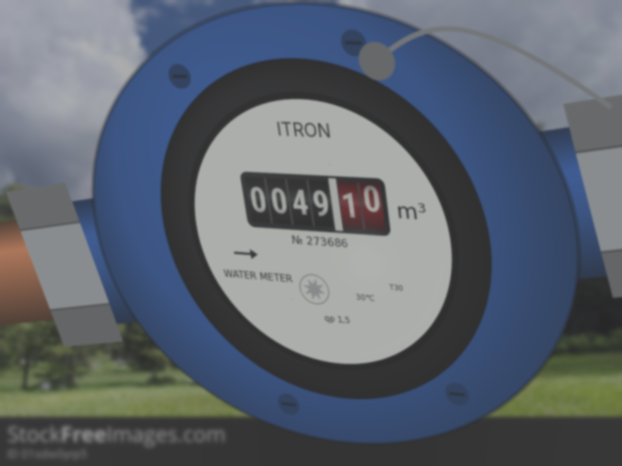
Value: 49.10 m³
